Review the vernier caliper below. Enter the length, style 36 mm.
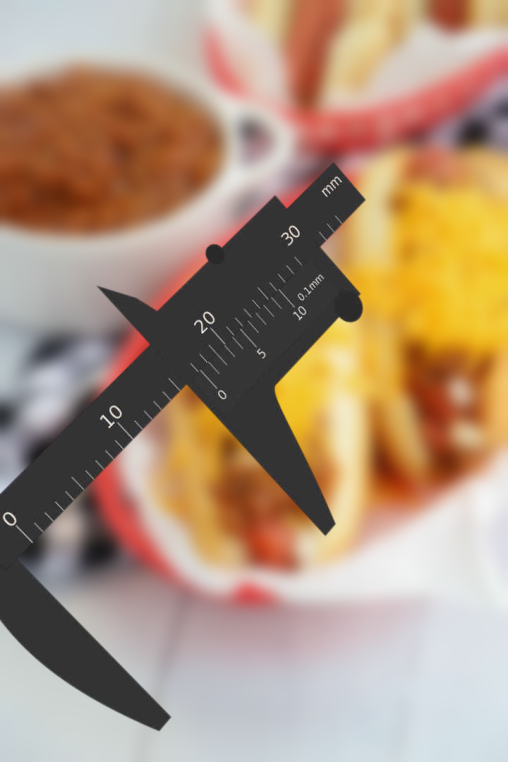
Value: 17.2 mm
